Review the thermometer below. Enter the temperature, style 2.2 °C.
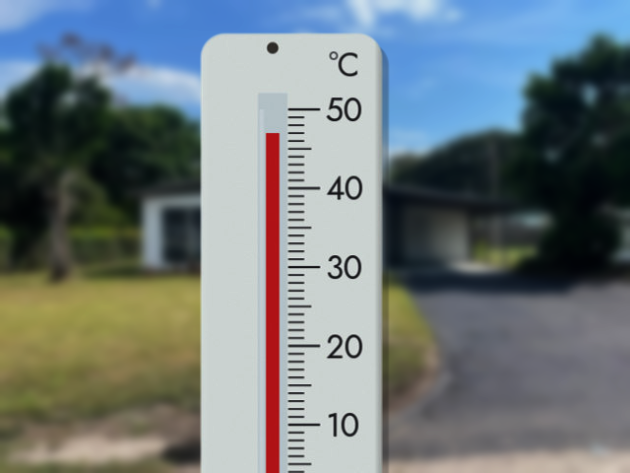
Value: 47 °C
